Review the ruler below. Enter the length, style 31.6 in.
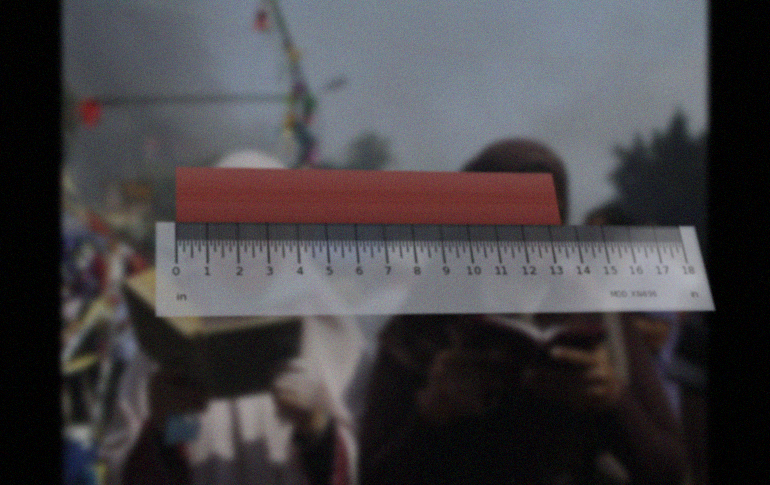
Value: 13.5 in
